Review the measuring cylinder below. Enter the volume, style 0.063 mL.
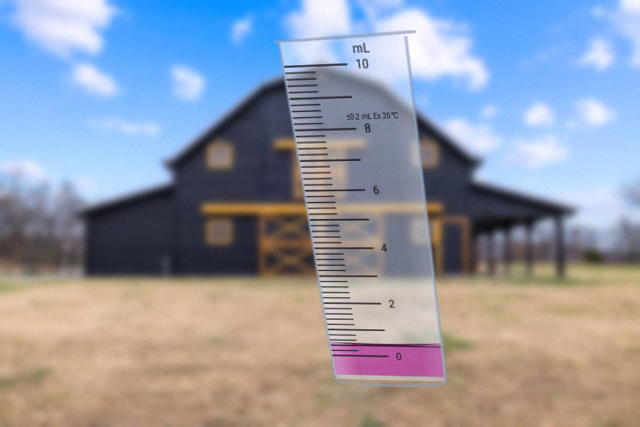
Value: 0.4 mL
